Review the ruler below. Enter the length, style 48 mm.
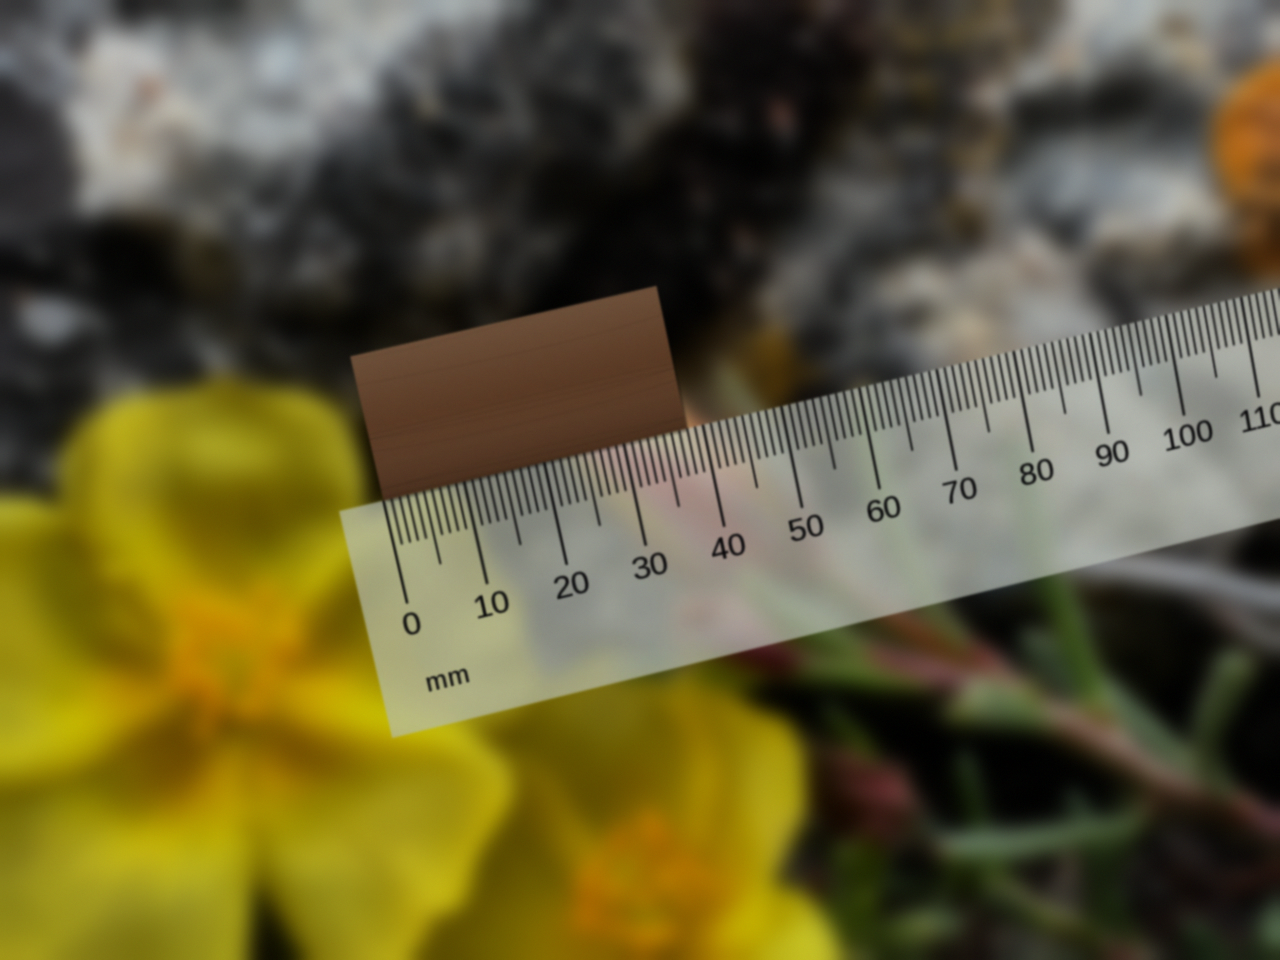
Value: 38 mm
